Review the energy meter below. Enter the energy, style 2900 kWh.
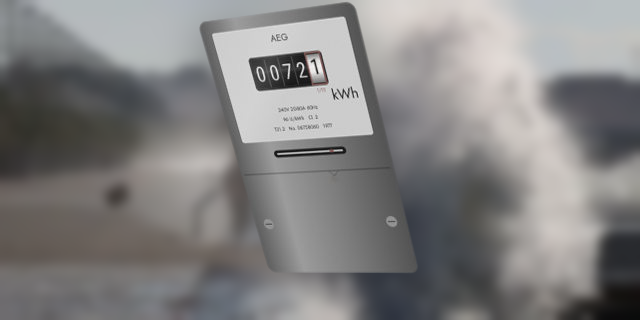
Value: 72.1 kWh
